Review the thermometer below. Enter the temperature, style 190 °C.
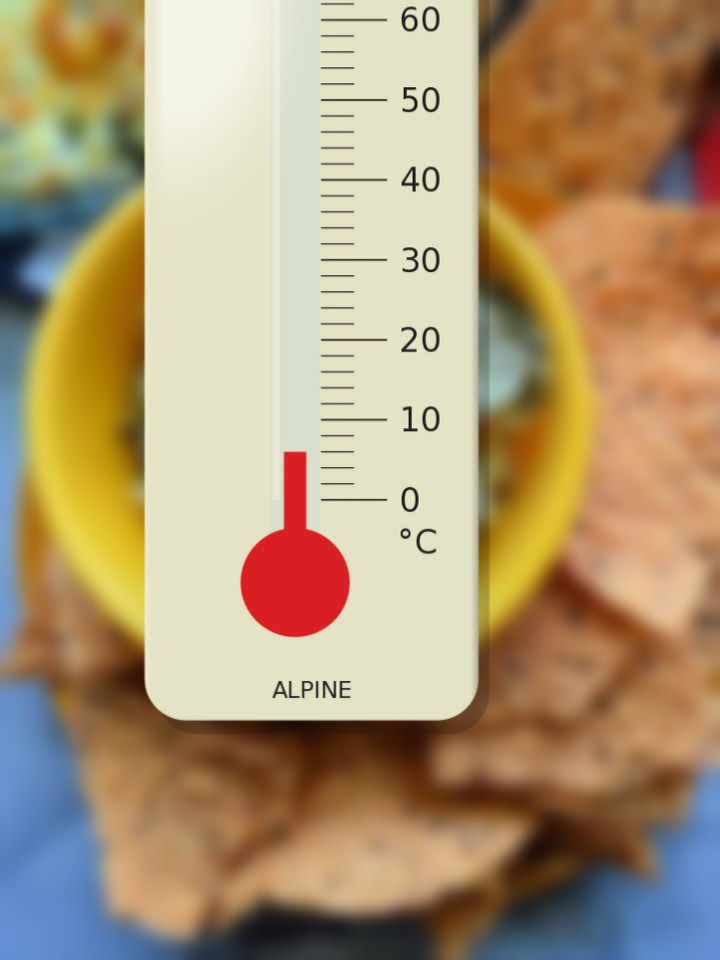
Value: 6 °C
